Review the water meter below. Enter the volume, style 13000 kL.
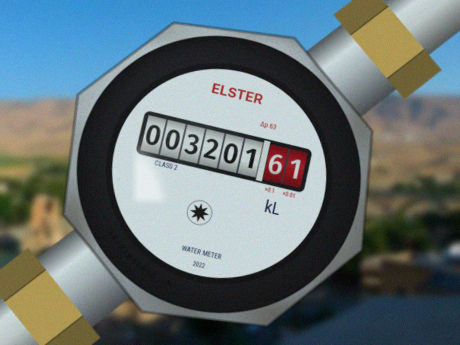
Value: 3201.61 kL
